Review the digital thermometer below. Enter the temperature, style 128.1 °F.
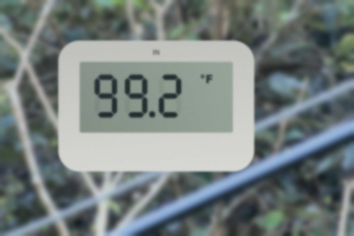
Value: 99.2 °F
